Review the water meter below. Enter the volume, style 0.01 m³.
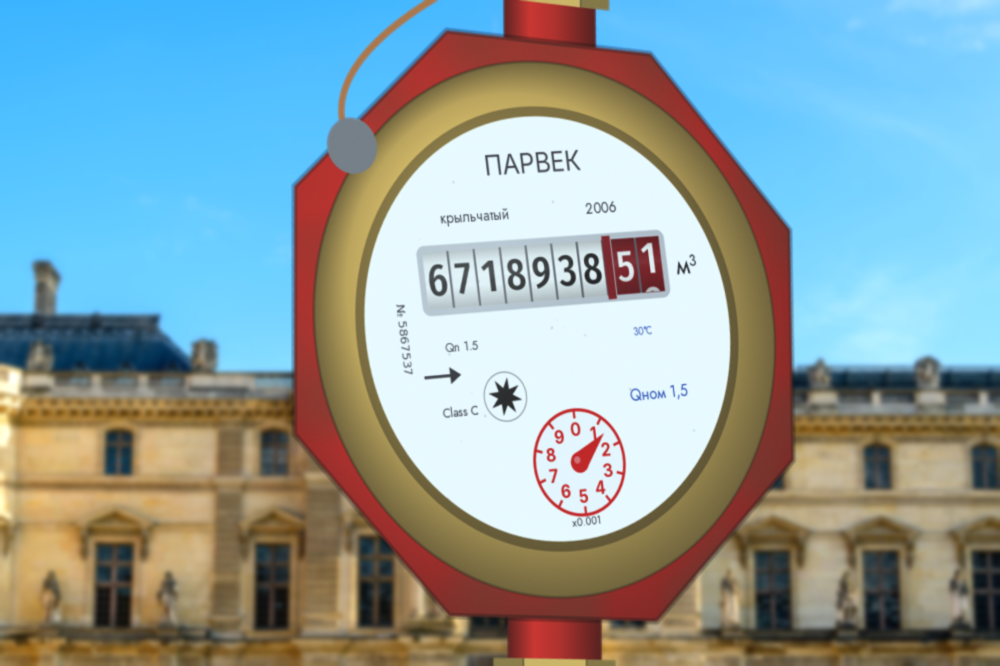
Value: 6718938.511 m³
